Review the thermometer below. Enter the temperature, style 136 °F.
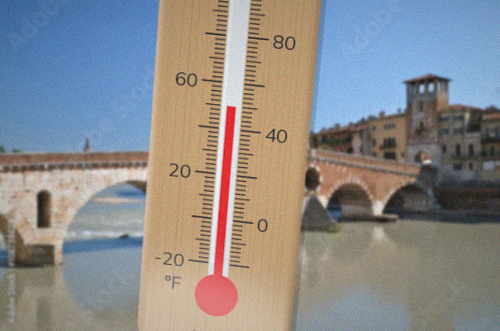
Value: 50 °F
